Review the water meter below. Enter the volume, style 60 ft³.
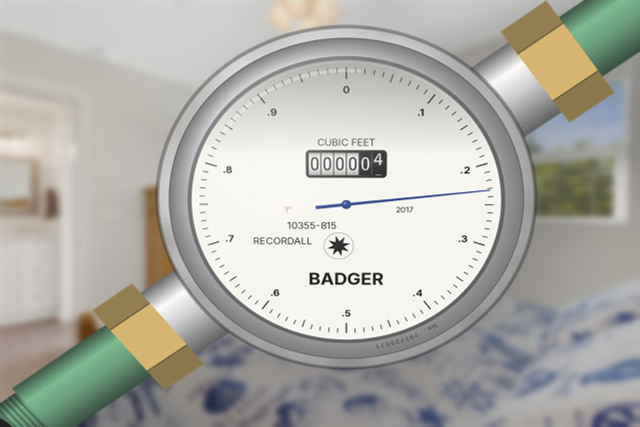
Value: 4.23 ft³
